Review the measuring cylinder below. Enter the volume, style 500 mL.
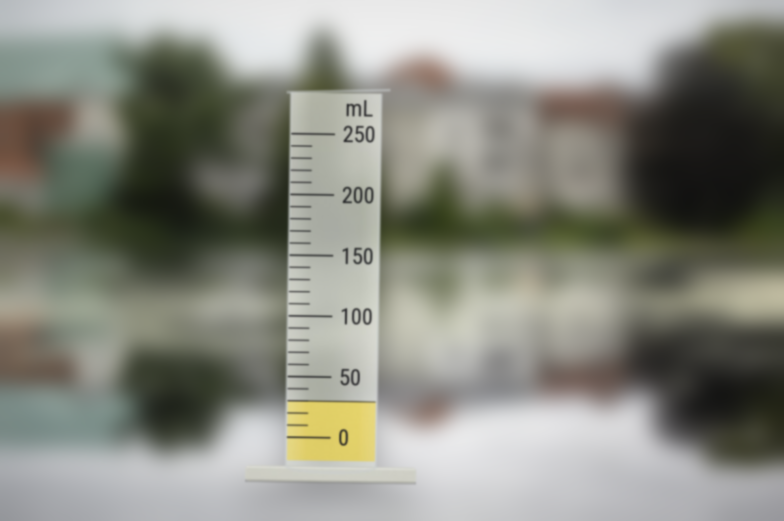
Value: 30 mL
